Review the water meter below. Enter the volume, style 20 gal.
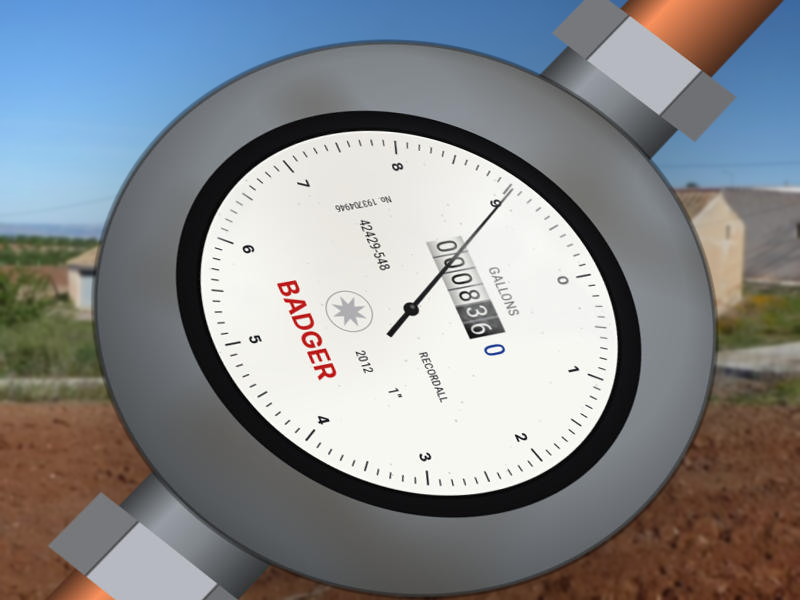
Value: 8359.0 gal
